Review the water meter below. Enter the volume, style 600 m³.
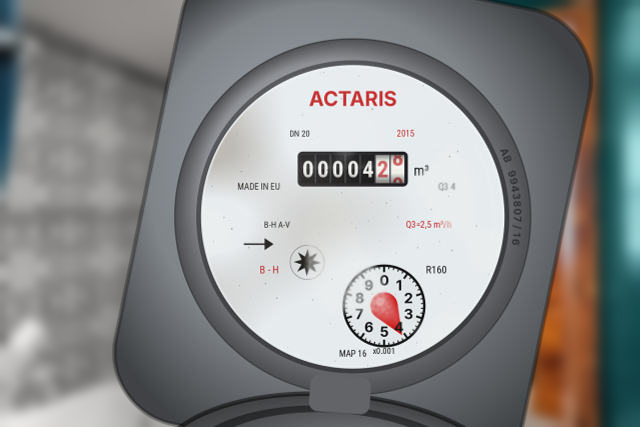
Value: 4.284 m³
